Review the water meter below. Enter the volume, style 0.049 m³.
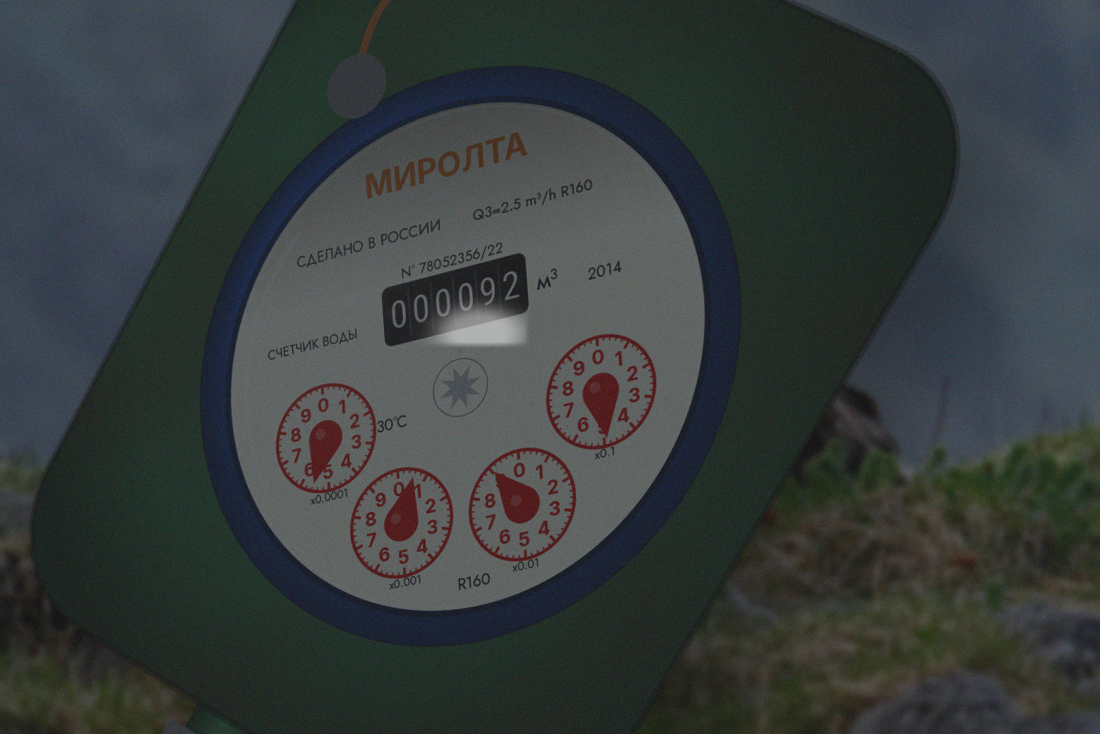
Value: 92.4905 m³
